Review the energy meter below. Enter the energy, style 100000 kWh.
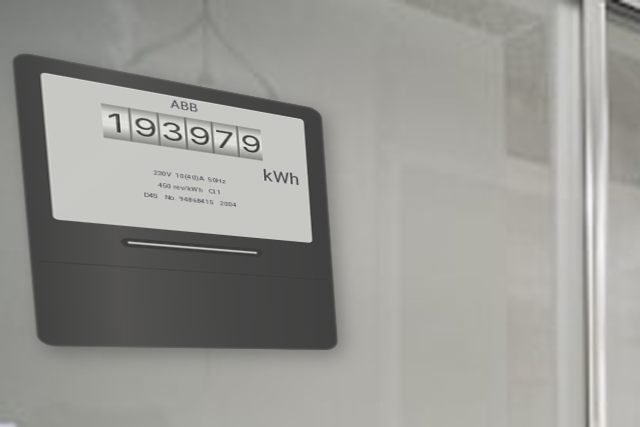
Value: 193979 kWh
